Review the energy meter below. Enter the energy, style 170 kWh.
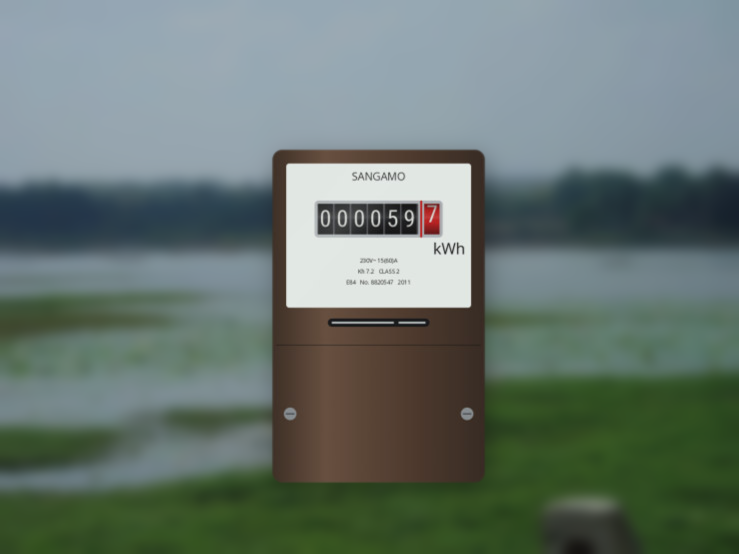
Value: 59.7 kWh
